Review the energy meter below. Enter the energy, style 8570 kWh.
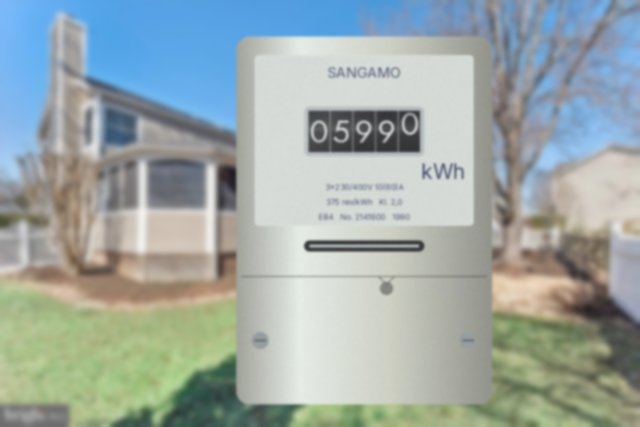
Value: 5990 kWh
